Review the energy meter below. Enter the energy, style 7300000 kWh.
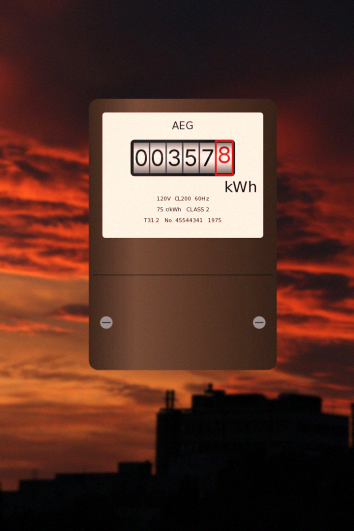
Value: 357.8 kWh
